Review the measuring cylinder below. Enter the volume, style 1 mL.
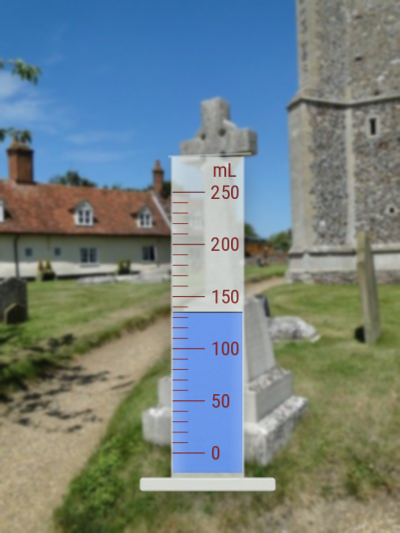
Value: 135 mL
